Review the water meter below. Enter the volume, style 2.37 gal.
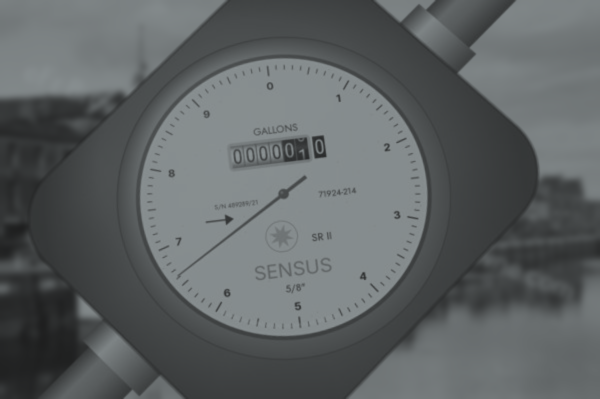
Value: 6.6 gal
